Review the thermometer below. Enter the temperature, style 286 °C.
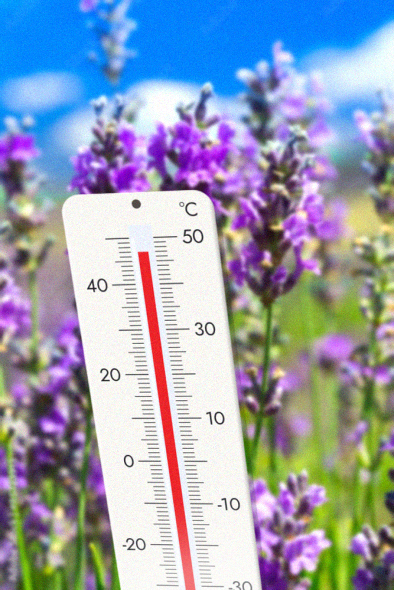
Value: 47 °C
